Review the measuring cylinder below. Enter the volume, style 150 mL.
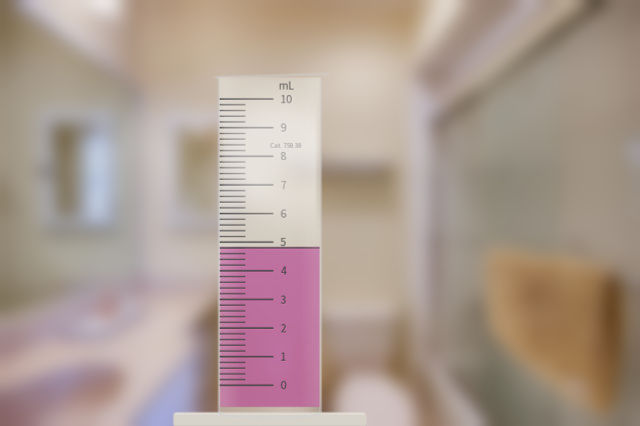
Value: 4.8 mL
